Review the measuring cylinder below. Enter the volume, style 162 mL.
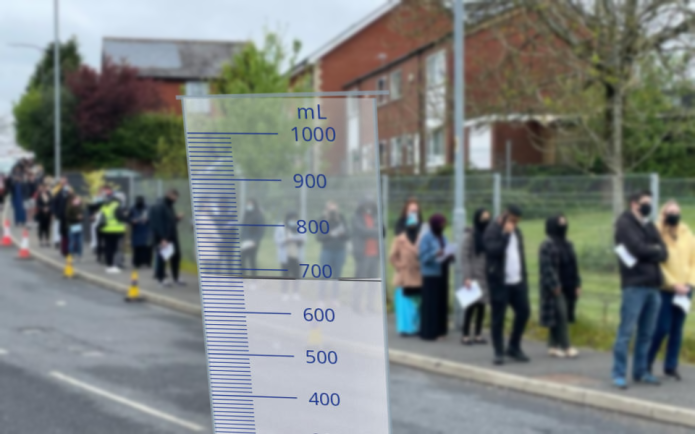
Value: 680 mL
